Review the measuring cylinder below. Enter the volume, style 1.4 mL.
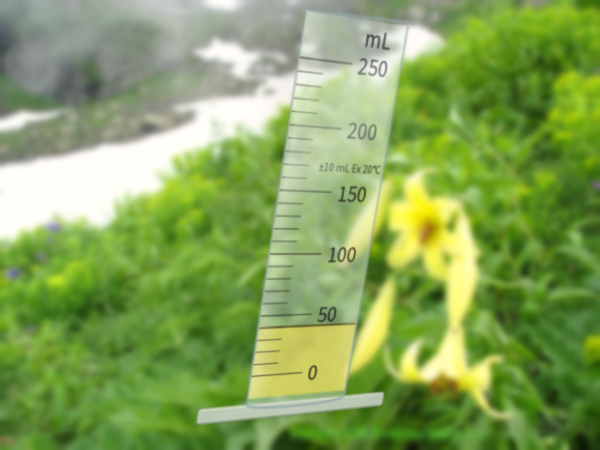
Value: 40 mL
